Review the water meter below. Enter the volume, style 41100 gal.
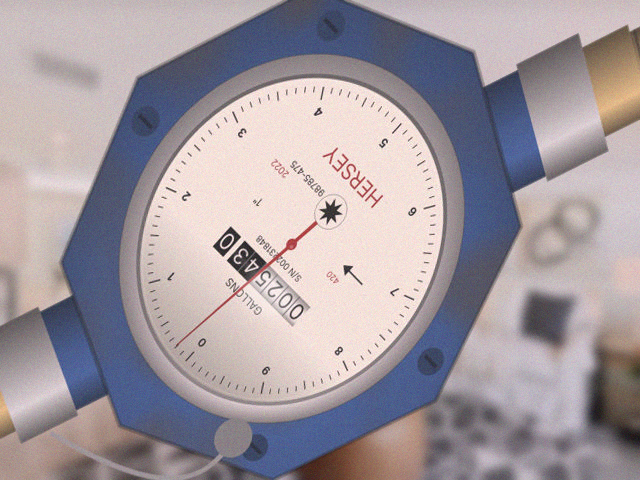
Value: 25430.2 gal
